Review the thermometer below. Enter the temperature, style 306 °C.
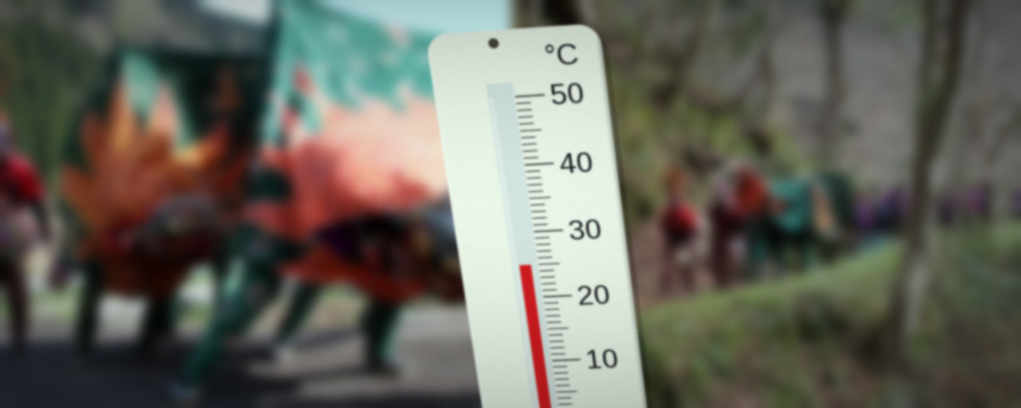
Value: 25 °C
